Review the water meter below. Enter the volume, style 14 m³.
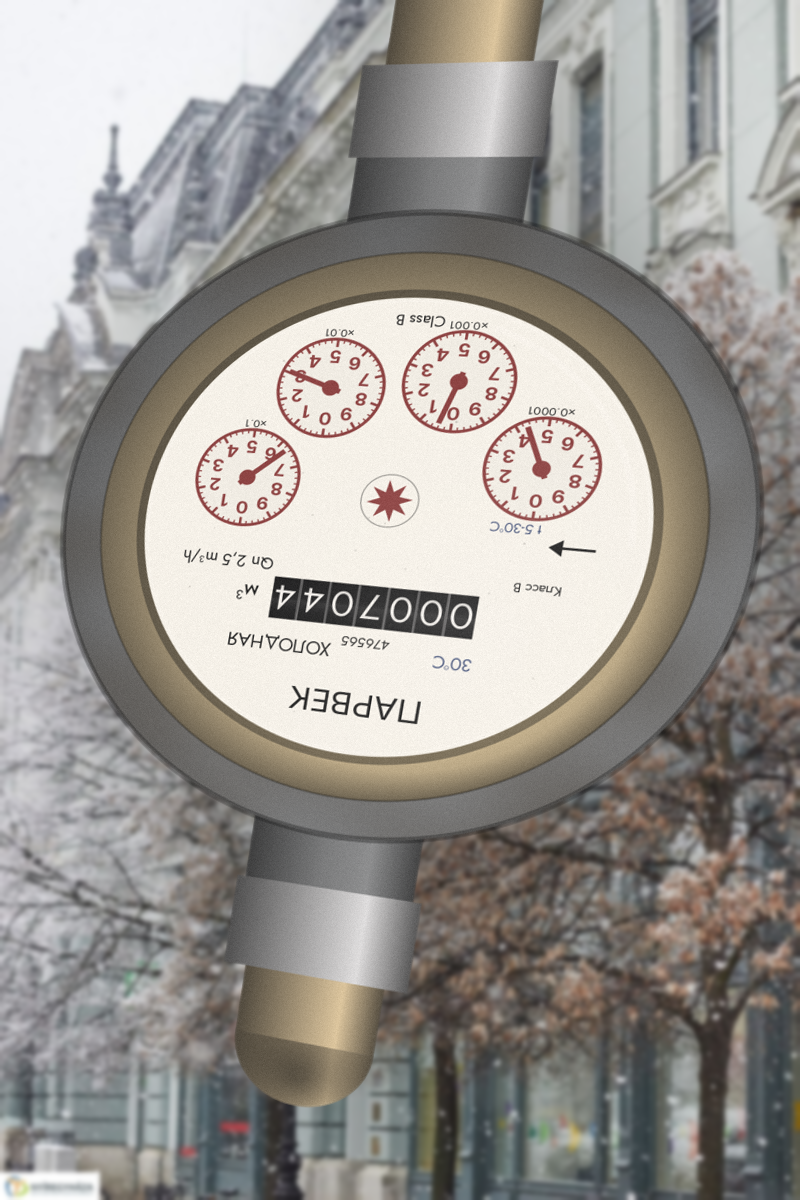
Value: 7044.6304 m³
